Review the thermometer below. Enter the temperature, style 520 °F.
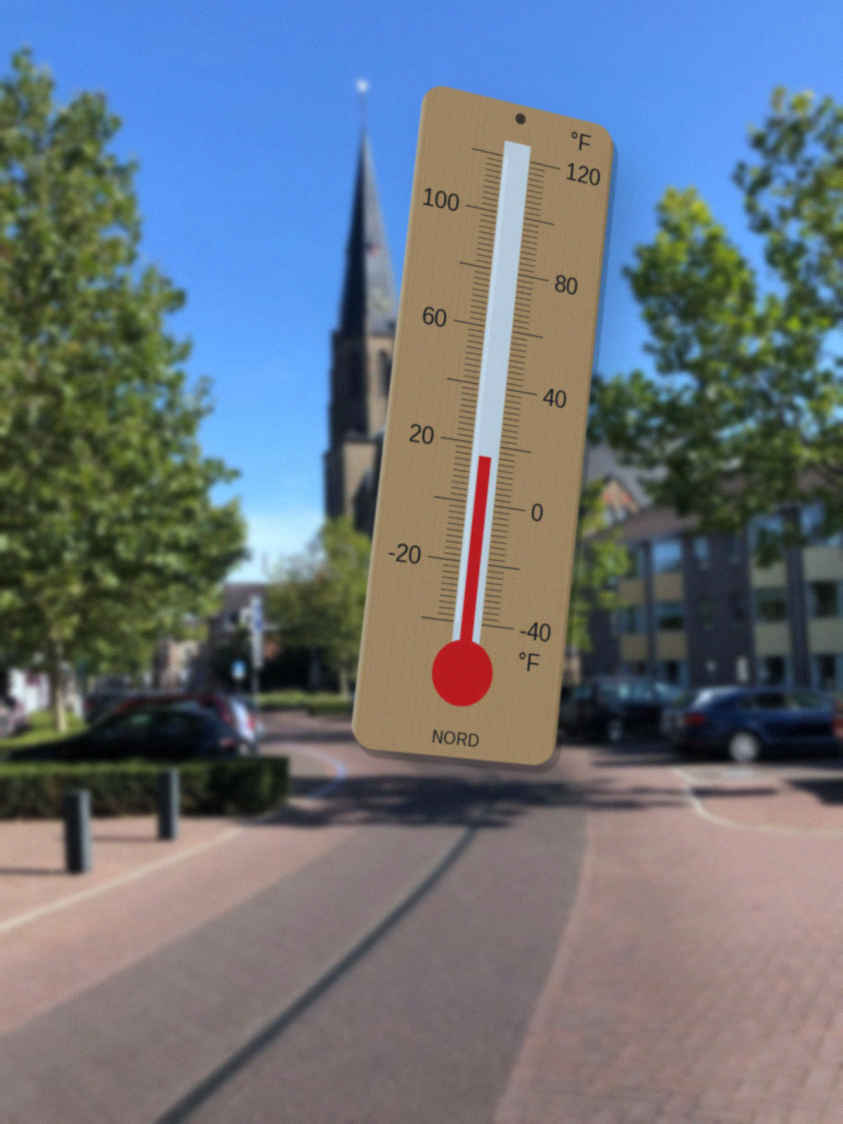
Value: 16 °F
